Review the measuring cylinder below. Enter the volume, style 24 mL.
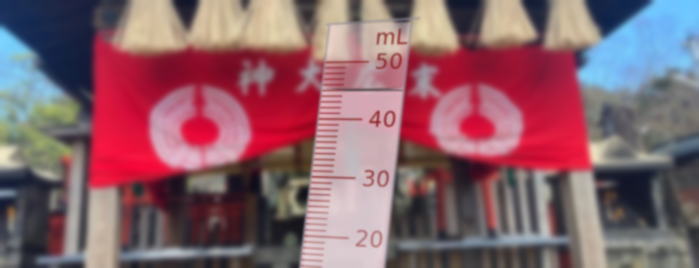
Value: 45 mL
